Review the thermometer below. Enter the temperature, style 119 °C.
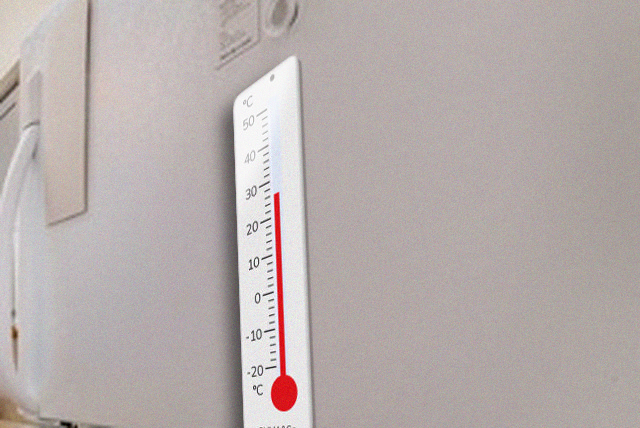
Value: 26 °C
